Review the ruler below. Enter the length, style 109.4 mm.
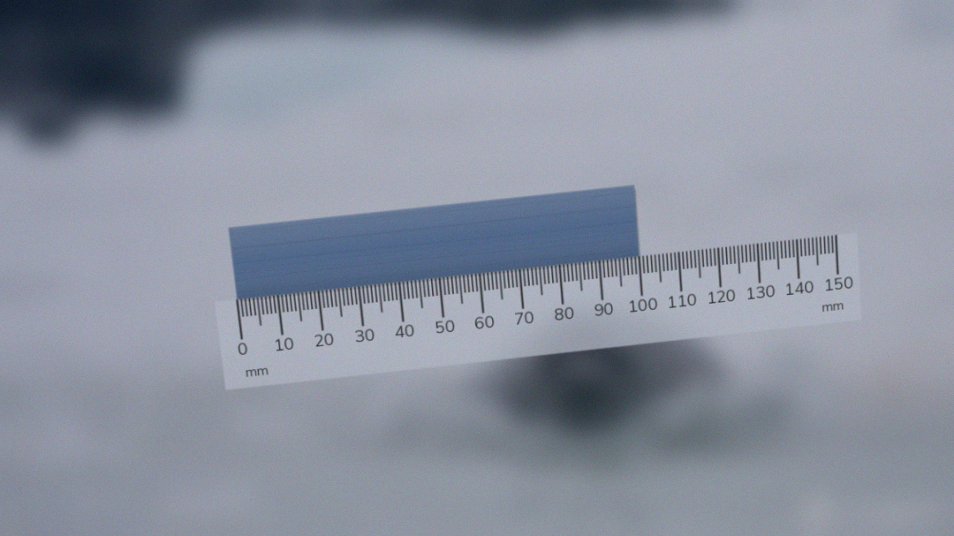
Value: 100 mm
